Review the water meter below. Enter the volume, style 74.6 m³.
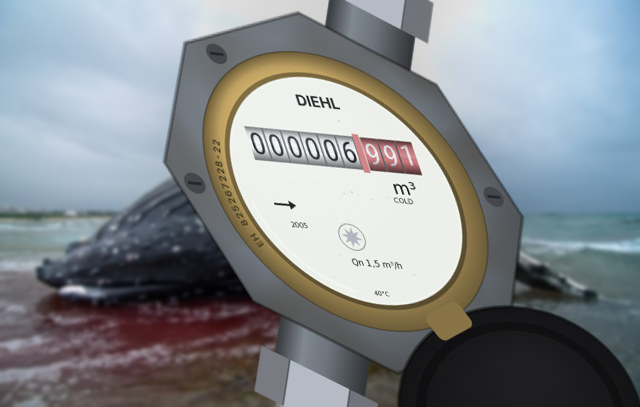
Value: 6.991 m³
